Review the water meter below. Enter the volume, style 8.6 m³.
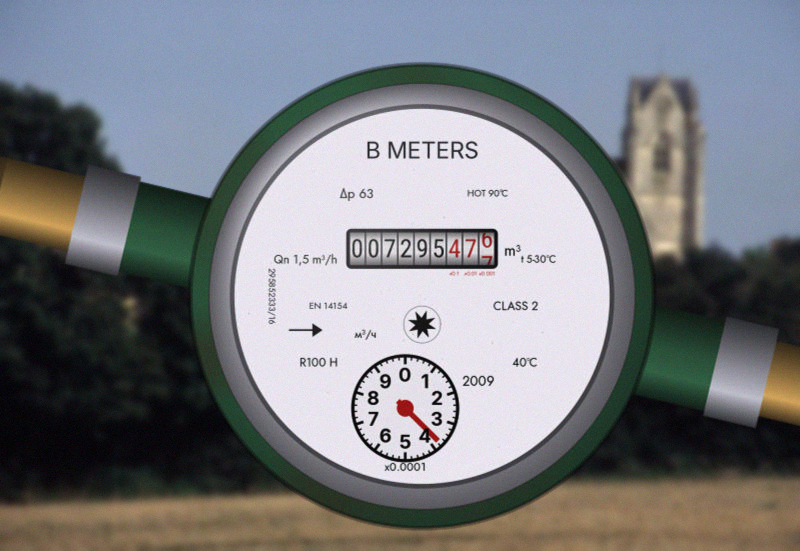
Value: 7295.4763 m³
